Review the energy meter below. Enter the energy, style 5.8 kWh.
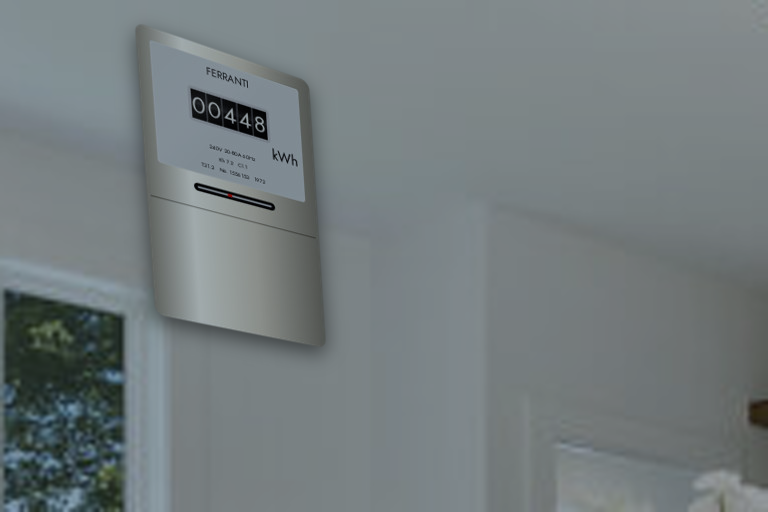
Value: 448 kWh
